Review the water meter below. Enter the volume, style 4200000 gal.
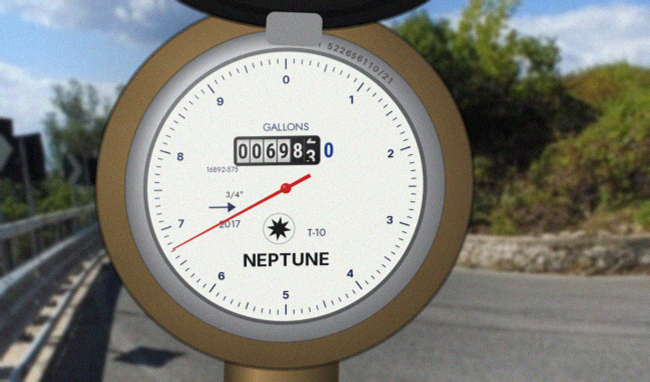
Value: 69826.7 gal
